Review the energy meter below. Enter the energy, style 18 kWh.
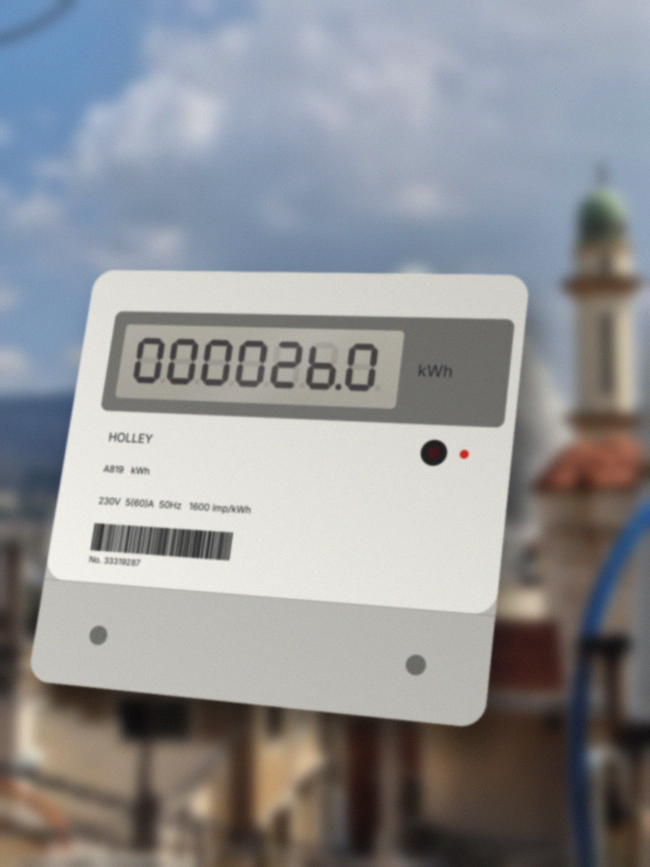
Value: 26.0 kWh
